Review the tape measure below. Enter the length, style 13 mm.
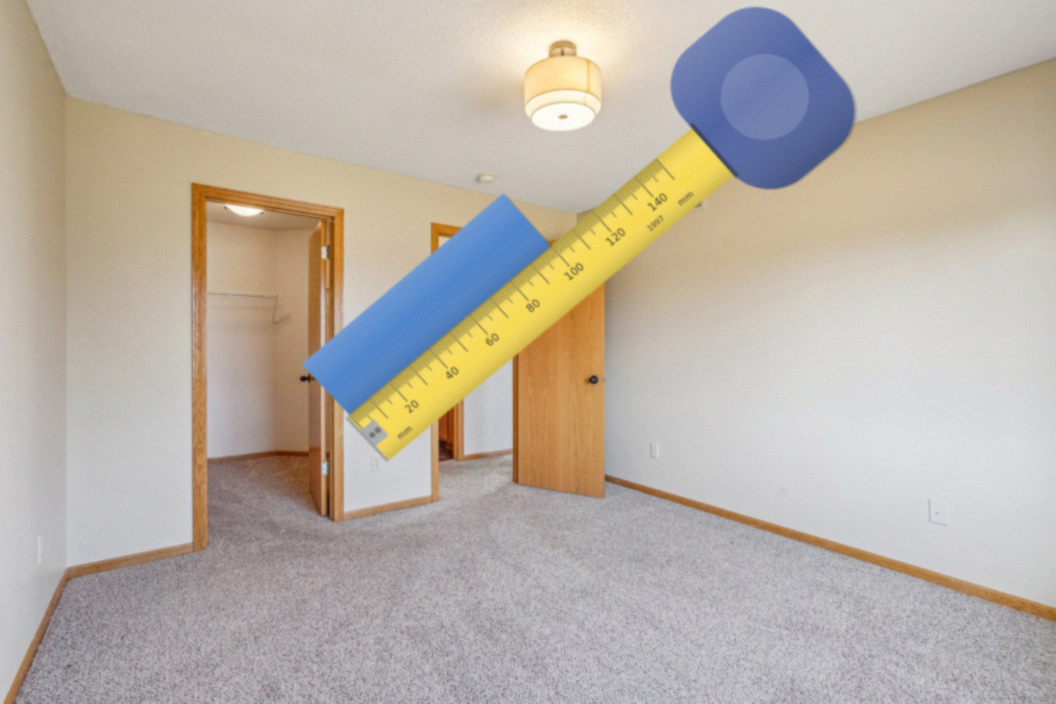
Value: 100 mm
